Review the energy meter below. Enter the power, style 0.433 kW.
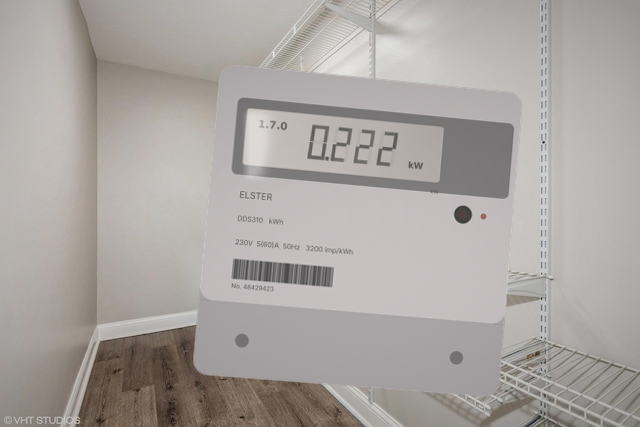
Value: 0.222 kW
